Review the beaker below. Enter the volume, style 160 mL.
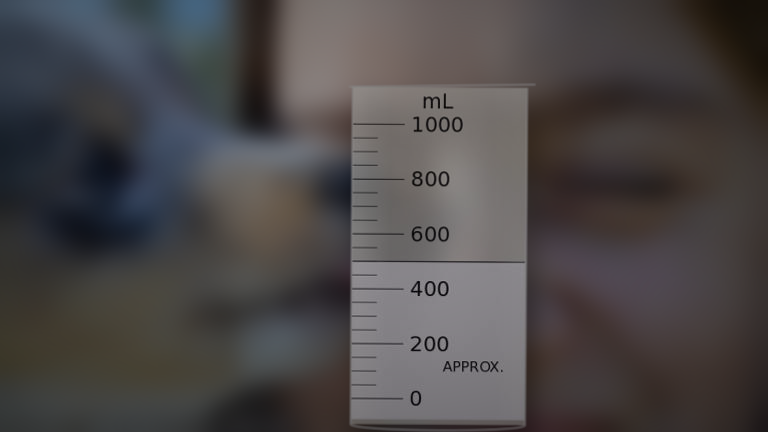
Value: 500 mL
